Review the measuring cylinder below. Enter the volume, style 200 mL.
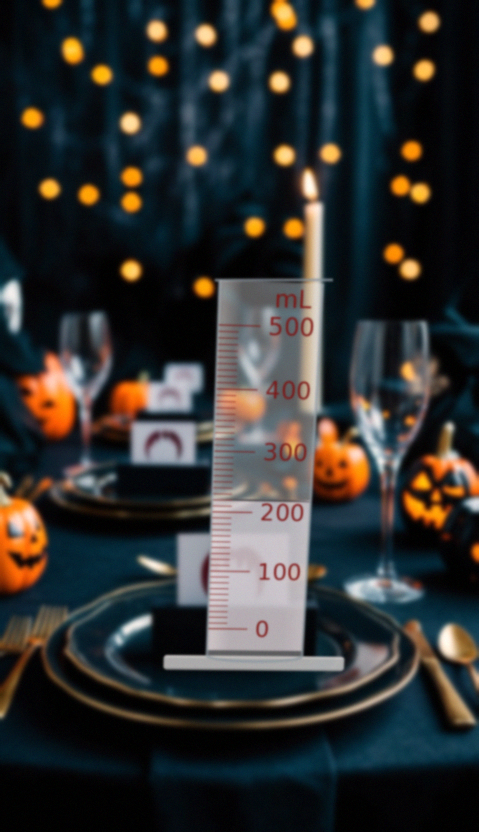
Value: 220 mL
